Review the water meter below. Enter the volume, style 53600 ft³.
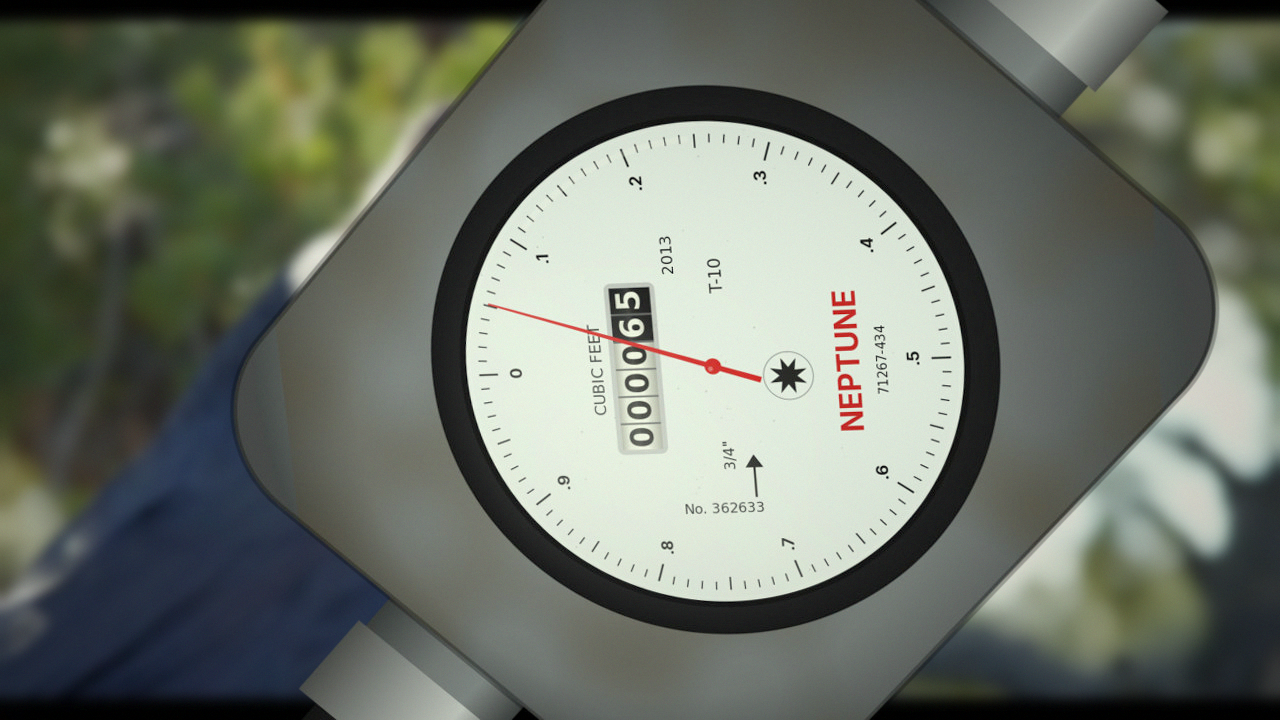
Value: 65.05 ft³
